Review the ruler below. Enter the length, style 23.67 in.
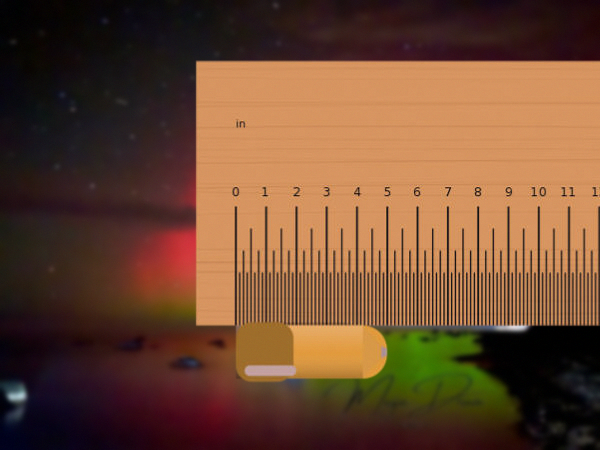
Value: 5 in
